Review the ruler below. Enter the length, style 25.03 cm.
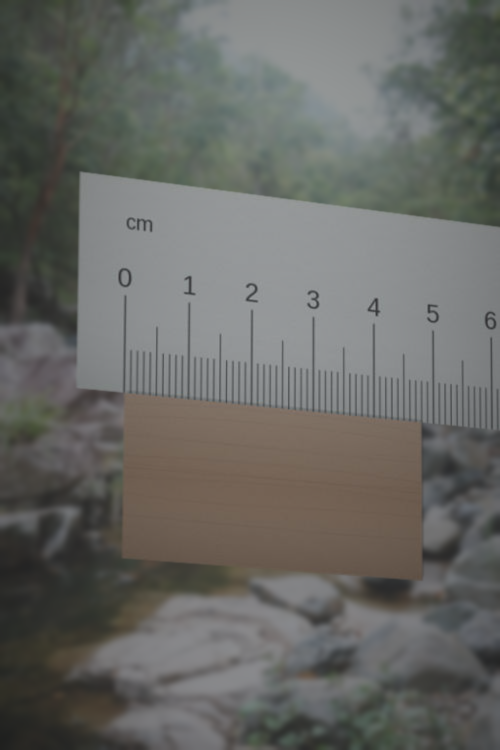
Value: 4.8 cm
